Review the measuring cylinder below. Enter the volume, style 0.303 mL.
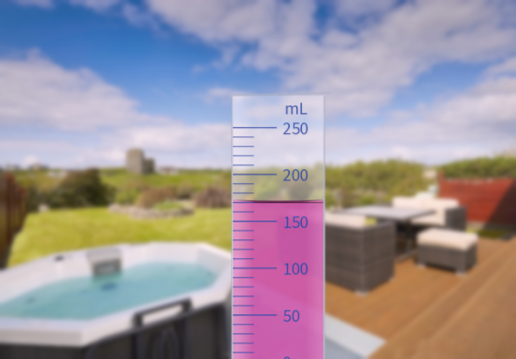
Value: 170 mL
